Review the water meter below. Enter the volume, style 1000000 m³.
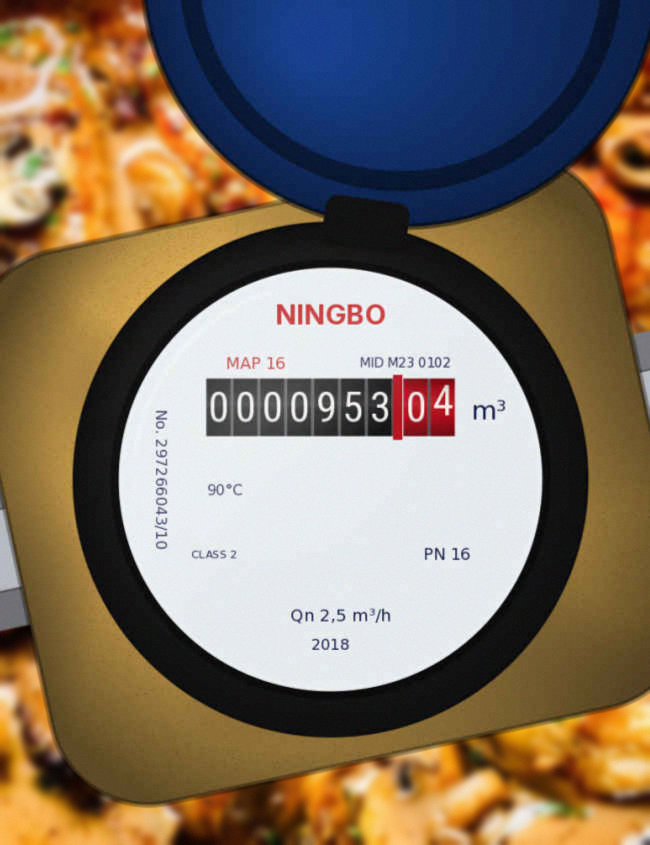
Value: 953.04 m³
